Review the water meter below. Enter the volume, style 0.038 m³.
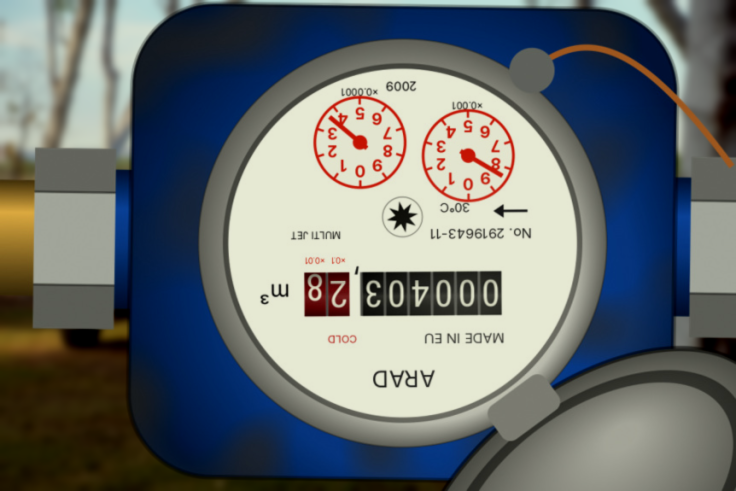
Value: 403.2783 m³
